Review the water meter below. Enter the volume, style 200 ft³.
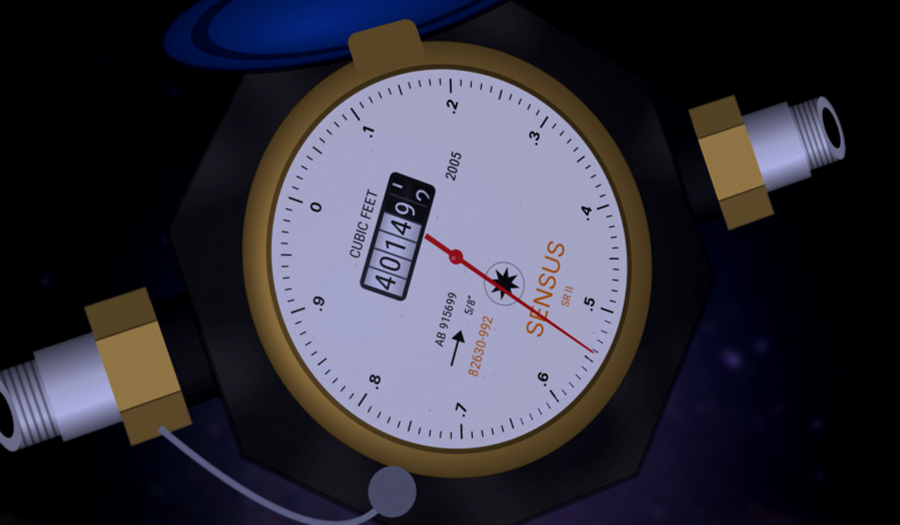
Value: 401491.54 ft³
